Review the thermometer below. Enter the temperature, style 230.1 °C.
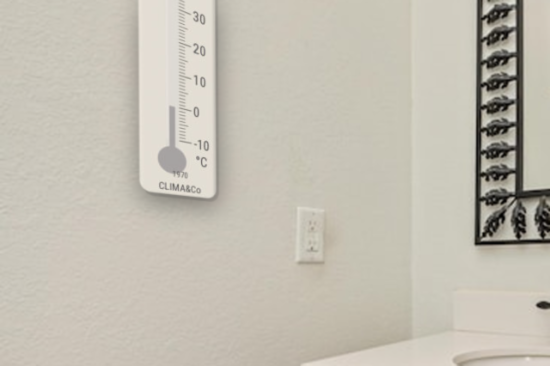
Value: 0 °C
